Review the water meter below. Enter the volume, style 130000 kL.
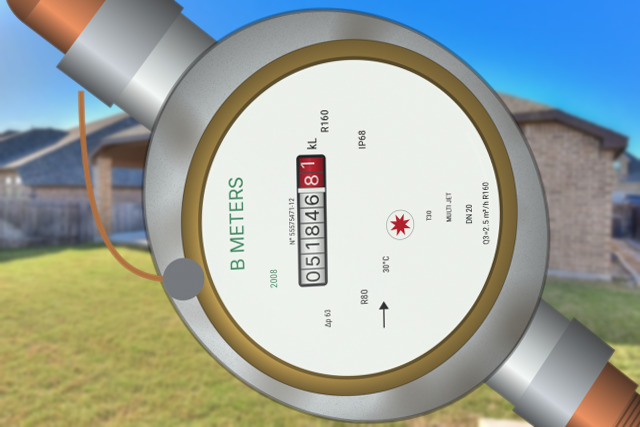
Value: 51846.81 kL
